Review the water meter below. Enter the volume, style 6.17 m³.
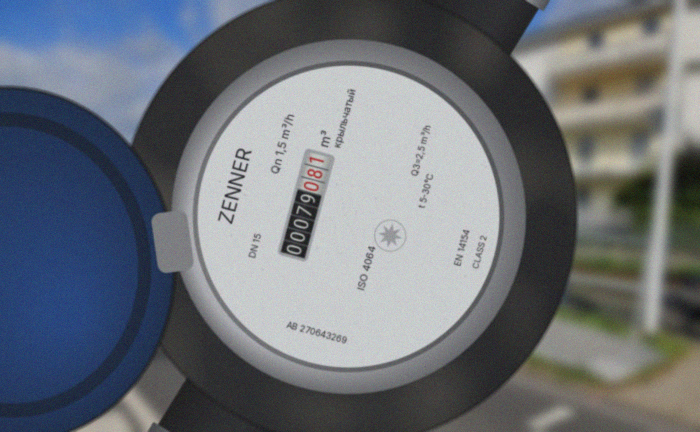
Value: 79.081 m³
